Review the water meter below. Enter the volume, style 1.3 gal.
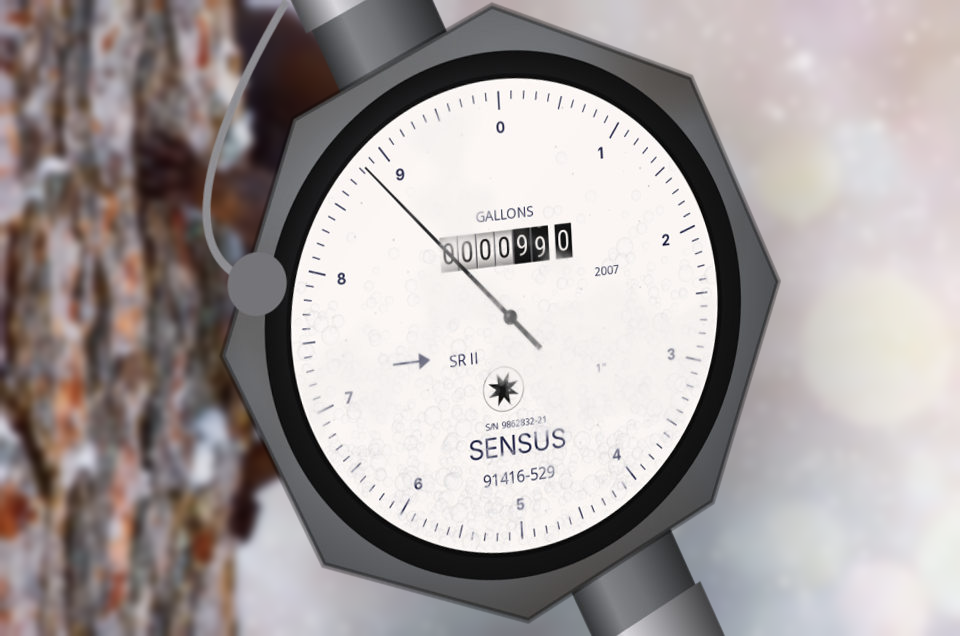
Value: 988.8 gal
